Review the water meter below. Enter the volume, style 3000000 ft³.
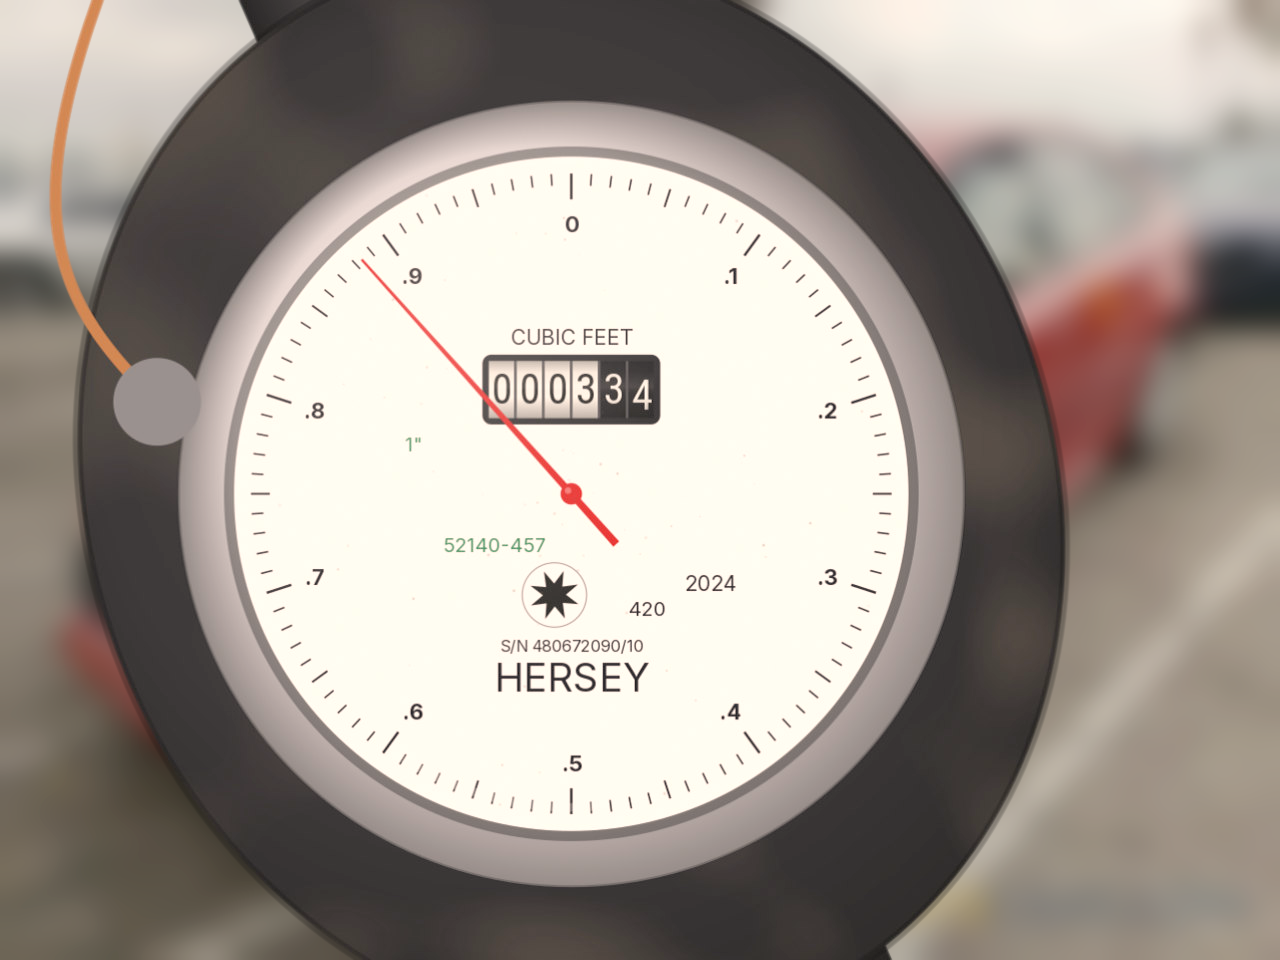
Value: 333.88 ft³
